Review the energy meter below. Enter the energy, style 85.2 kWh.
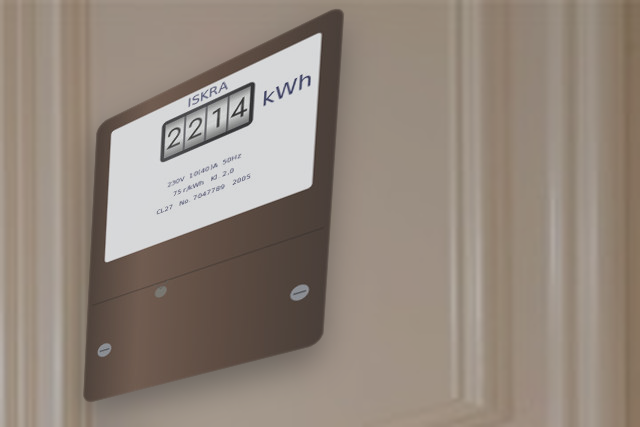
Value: 2214 kWh
